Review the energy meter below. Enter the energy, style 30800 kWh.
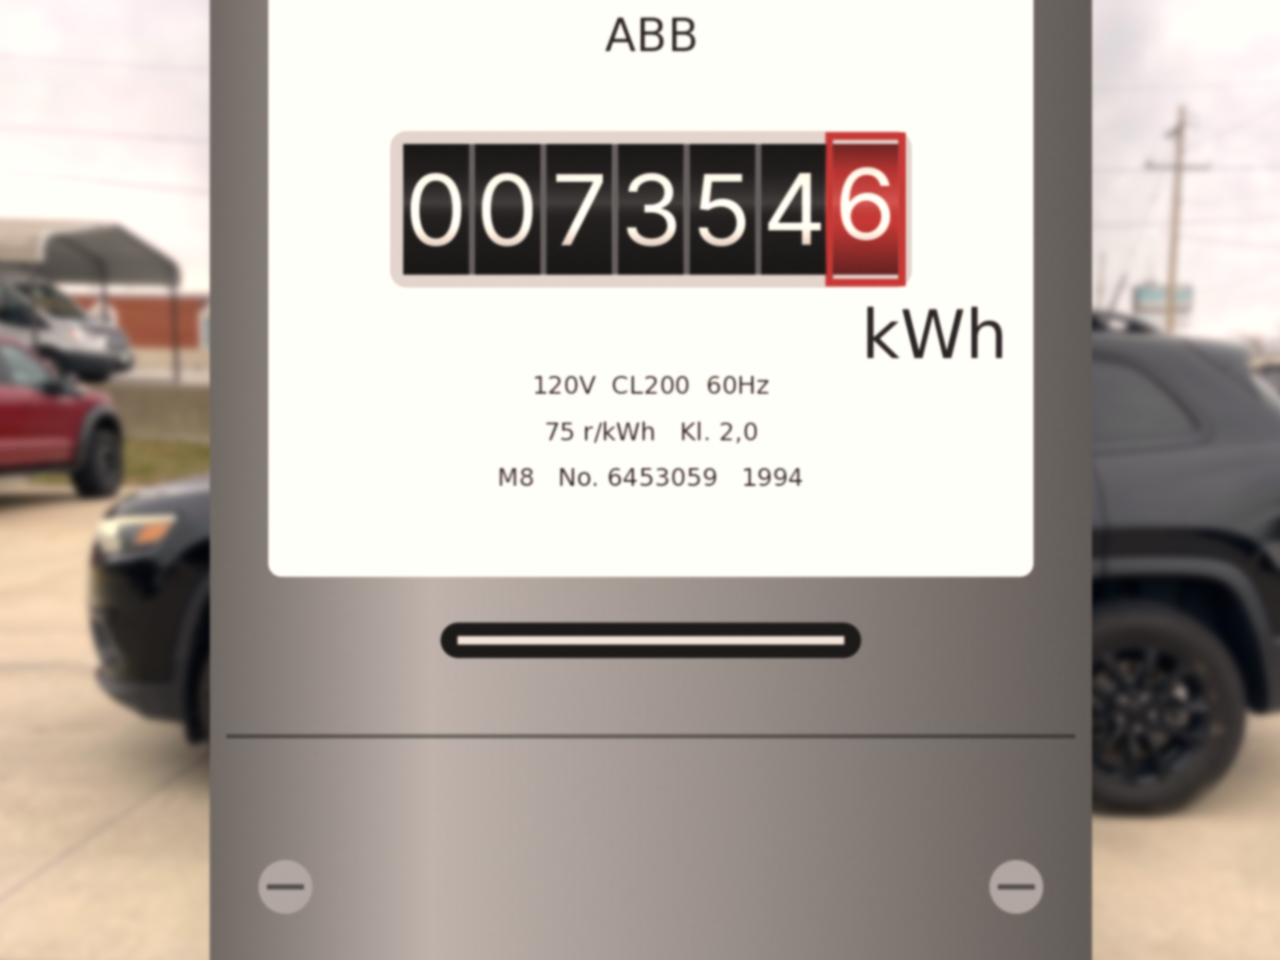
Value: 7354.6 kWh
